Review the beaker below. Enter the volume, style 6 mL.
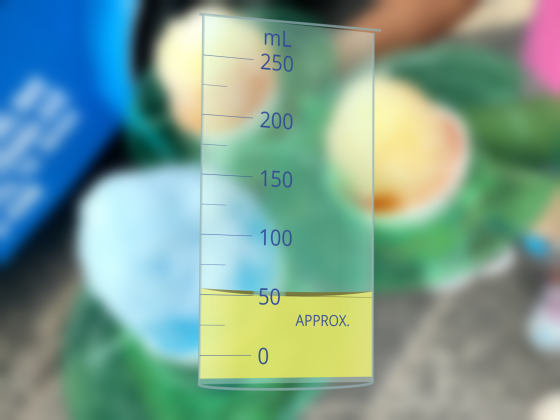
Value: 50 mL
